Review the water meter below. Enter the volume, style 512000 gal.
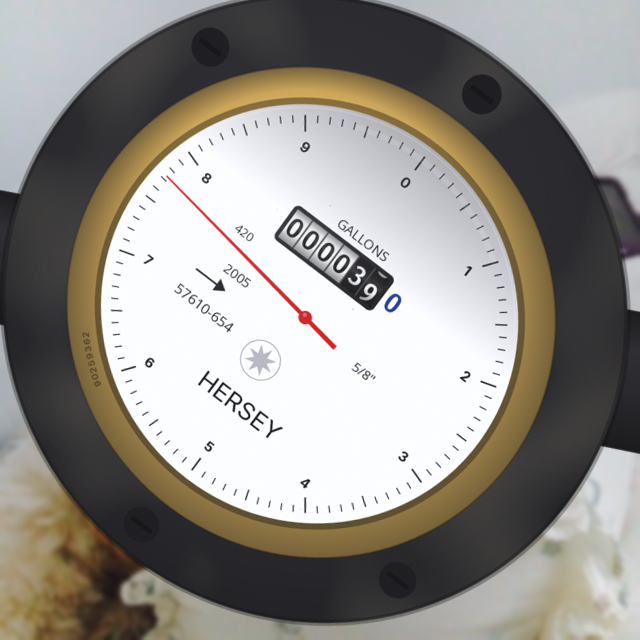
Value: 387.7 gal
